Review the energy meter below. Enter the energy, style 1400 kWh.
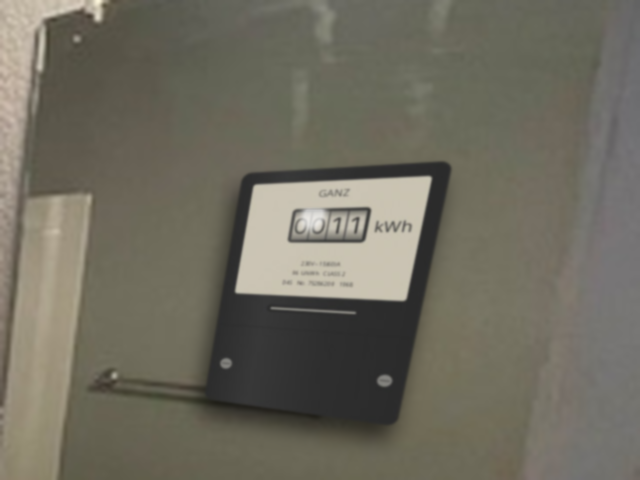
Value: 11 kWh
